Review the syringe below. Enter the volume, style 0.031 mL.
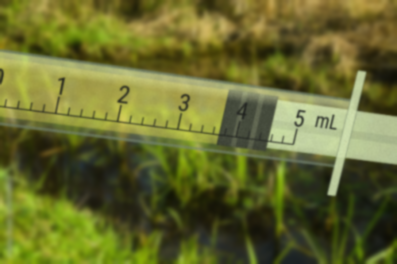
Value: 3.7 mL
